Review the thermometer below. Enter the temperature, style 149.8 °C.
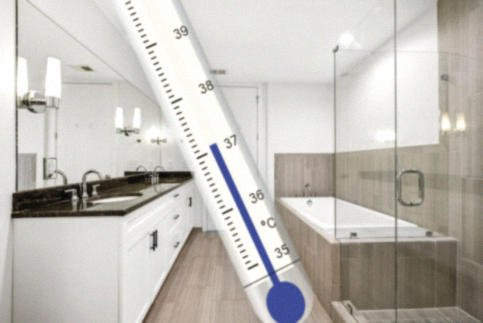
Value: 37.1 °C
